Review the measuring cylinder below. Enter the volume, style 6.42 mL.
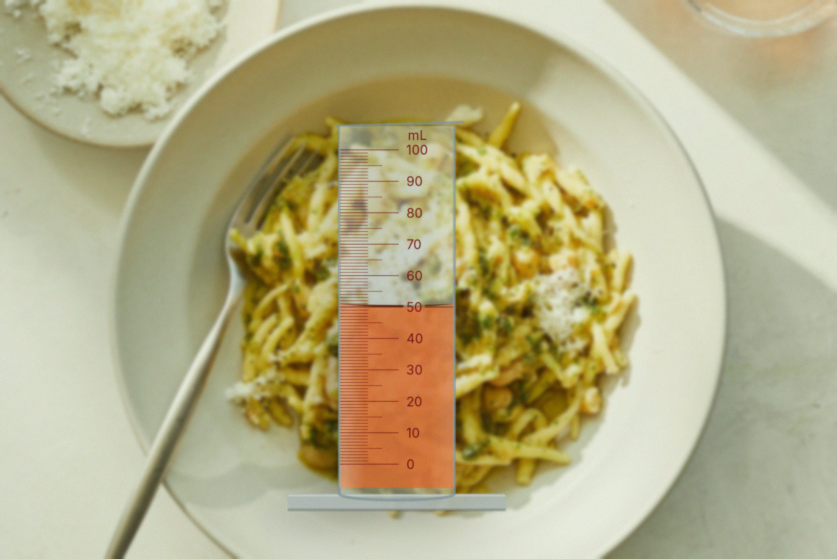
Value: 50 mL
